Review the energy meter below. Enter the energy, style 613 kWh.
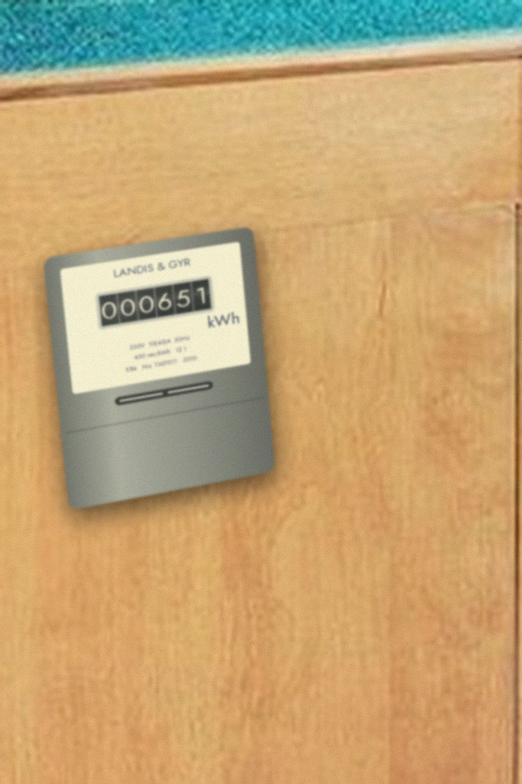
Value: 651 kWh
